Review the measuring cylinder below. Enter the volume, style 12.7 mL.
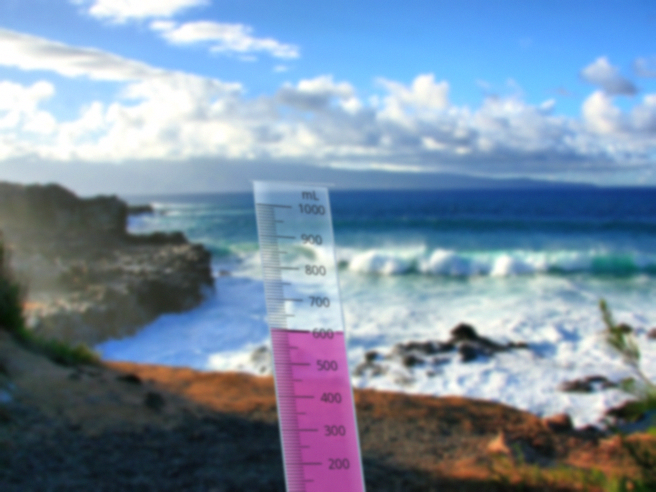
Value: 600 mL
